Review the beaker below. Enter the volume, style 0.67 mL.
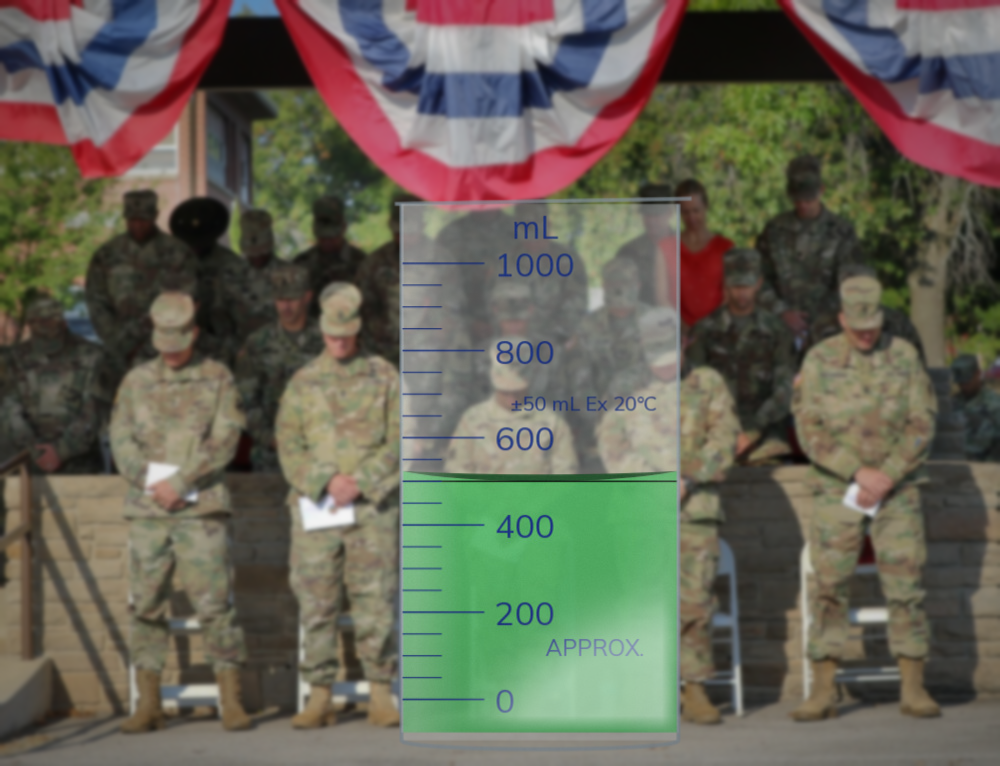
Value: 500 mL
